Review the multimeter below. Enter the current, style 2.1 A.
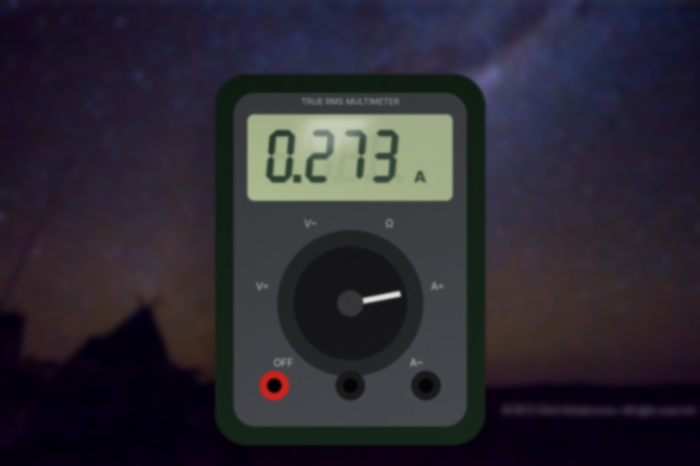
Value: 0.273 A
